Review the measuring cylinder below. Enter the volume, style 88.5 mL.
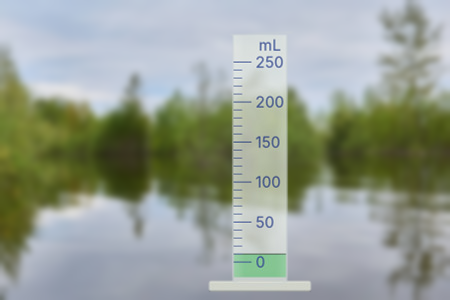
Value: 10 mL
